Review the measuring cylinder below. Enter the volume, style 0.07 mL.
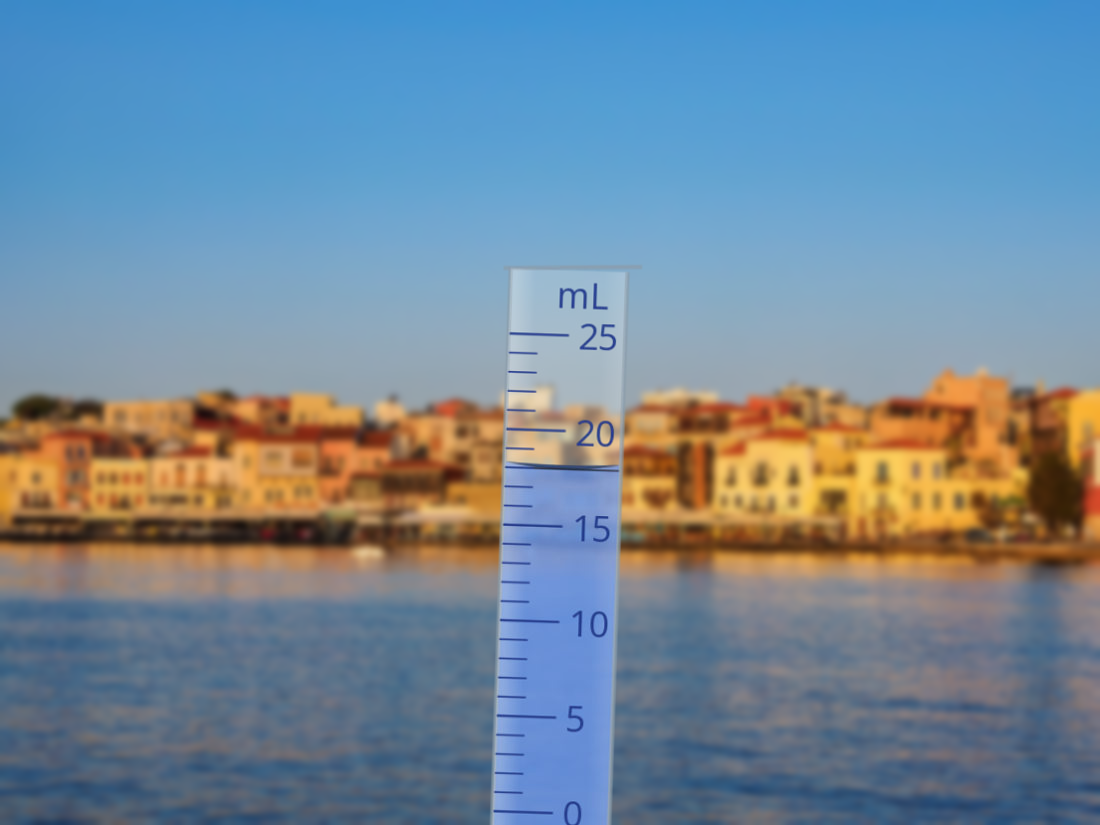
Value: 18 mL
